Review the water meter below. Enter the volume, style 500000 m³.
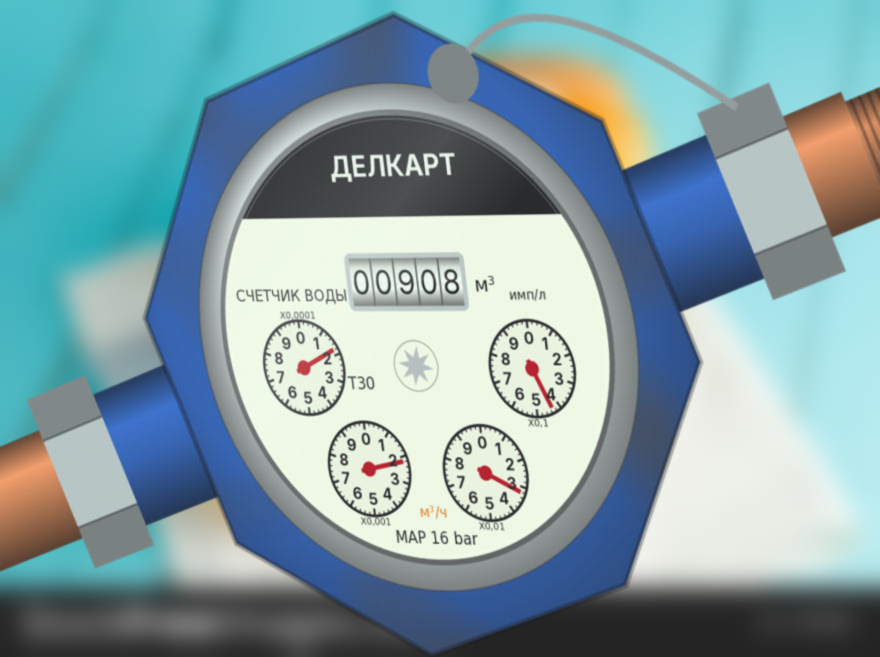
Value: 908.4321 m³
